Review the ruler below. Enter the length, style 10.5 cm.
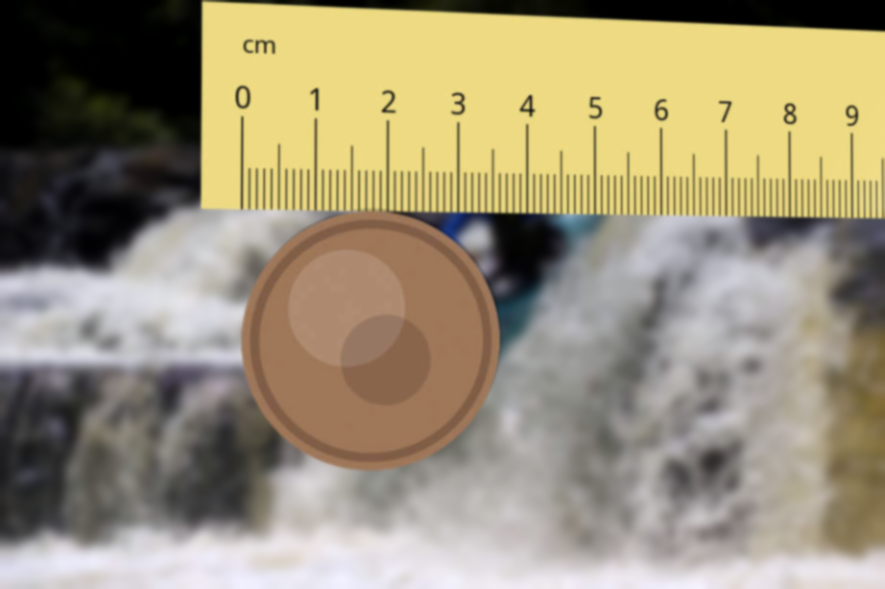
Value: 3.6 cm
